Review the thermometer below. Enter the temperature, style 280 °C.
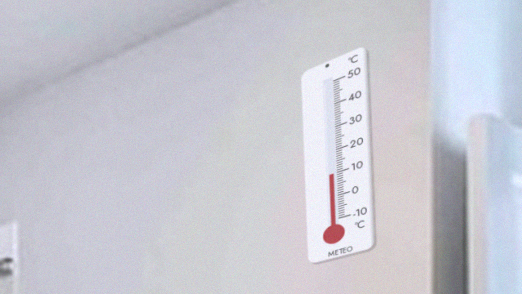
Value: 10 °C
